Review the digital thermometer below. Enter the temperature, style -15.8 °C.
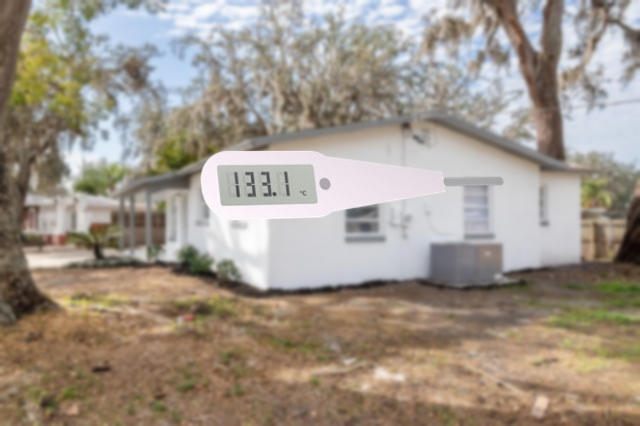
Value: 133.1 °C
